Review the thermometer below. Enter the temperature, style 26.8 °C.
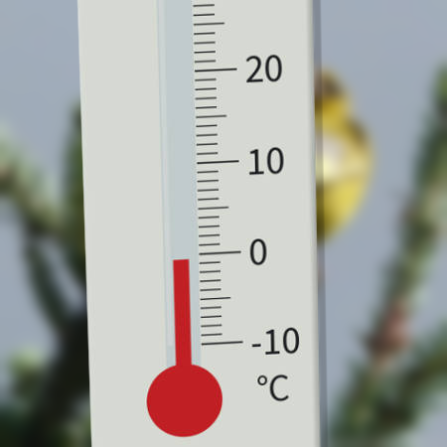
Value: -0.5 °C
